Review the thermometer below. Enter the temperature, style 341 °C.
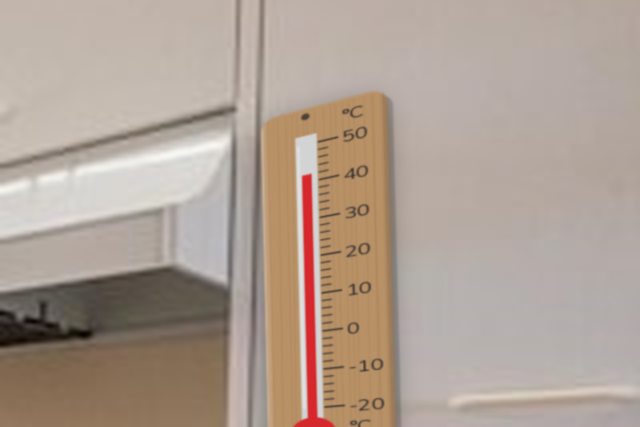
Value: 42 °C
